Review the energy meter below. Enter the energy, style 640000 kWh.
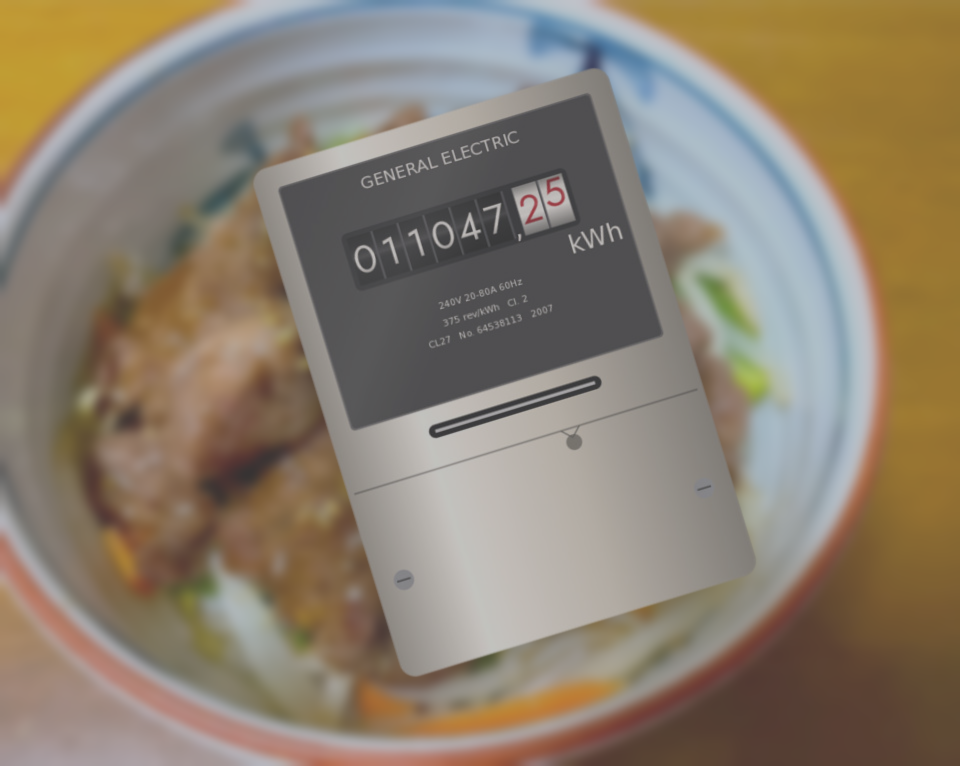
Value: 11047.25 kWh
